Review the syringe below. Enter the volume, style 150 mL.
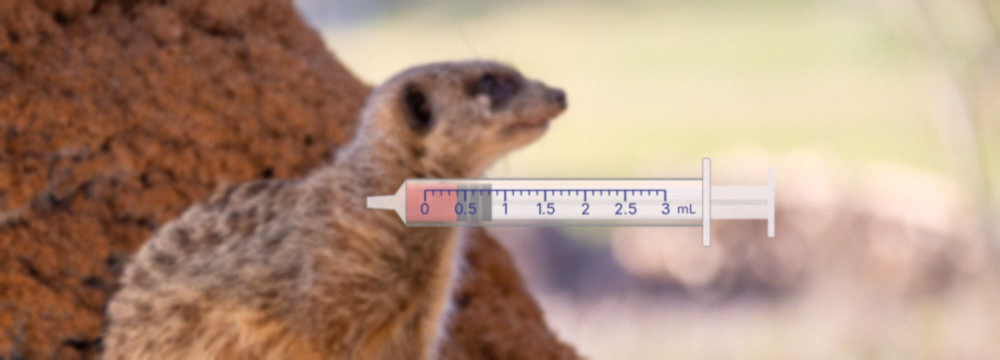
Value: 0.4 mL
